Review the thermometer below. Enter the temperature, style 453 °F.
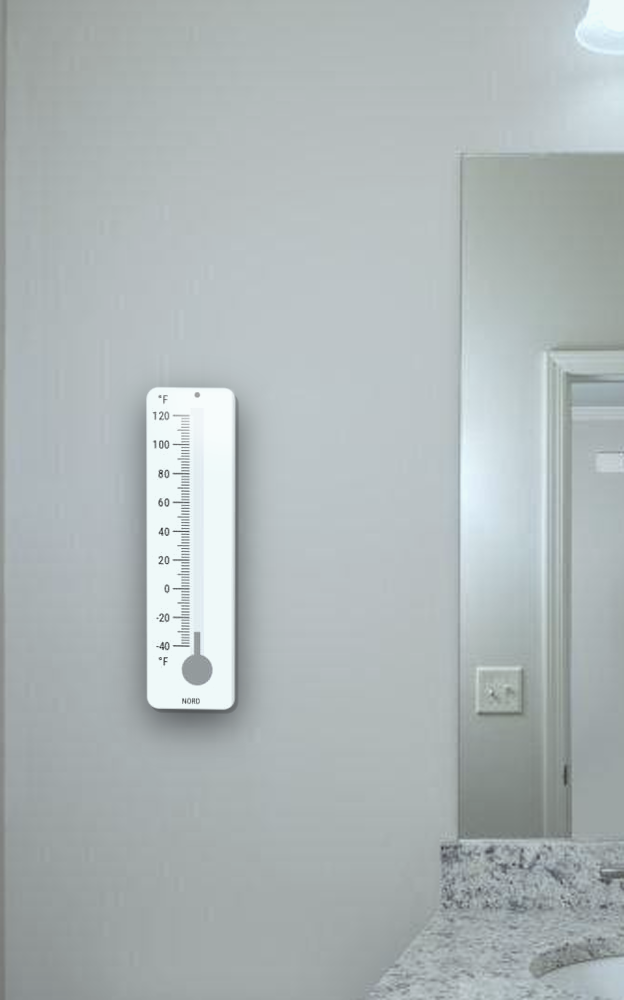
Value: -30 °F
